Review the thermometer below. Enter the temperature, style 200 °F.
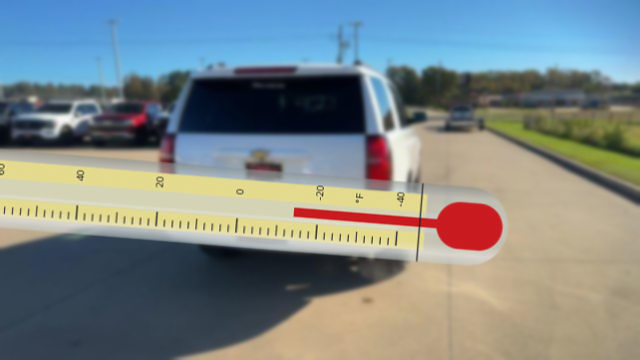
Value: -14 °F
